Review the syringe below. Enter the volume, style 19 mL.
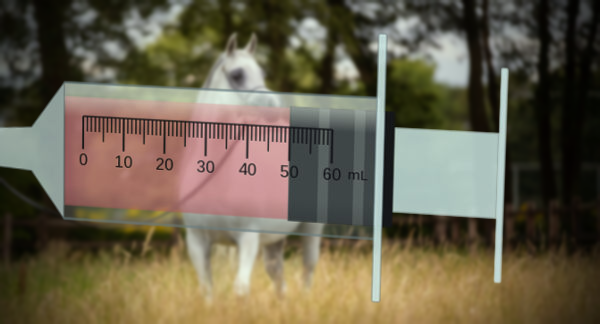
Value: 50 mL
